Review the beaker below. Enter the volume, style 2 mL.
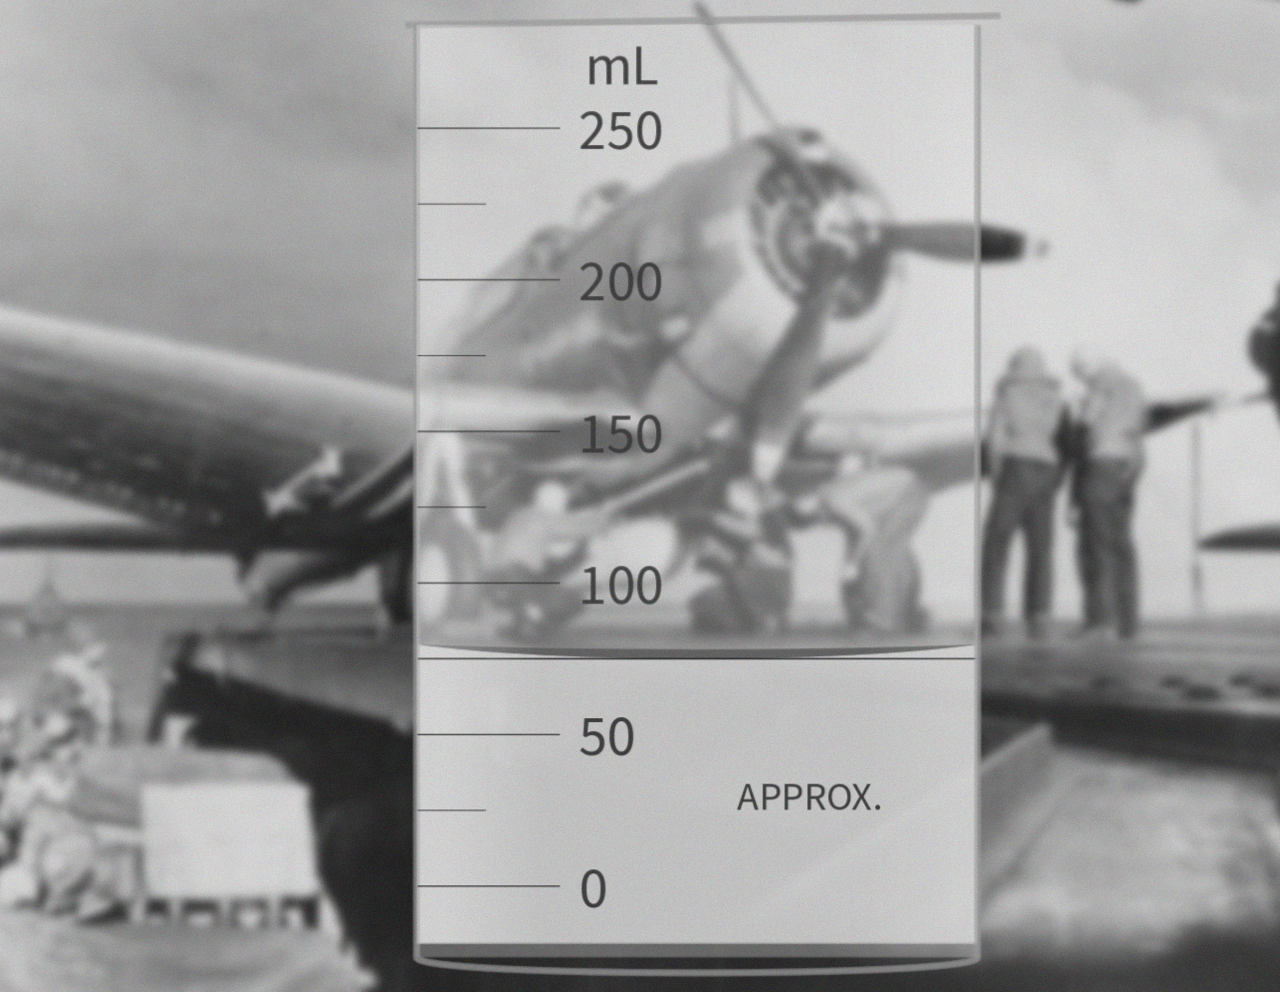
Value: 75 mL
